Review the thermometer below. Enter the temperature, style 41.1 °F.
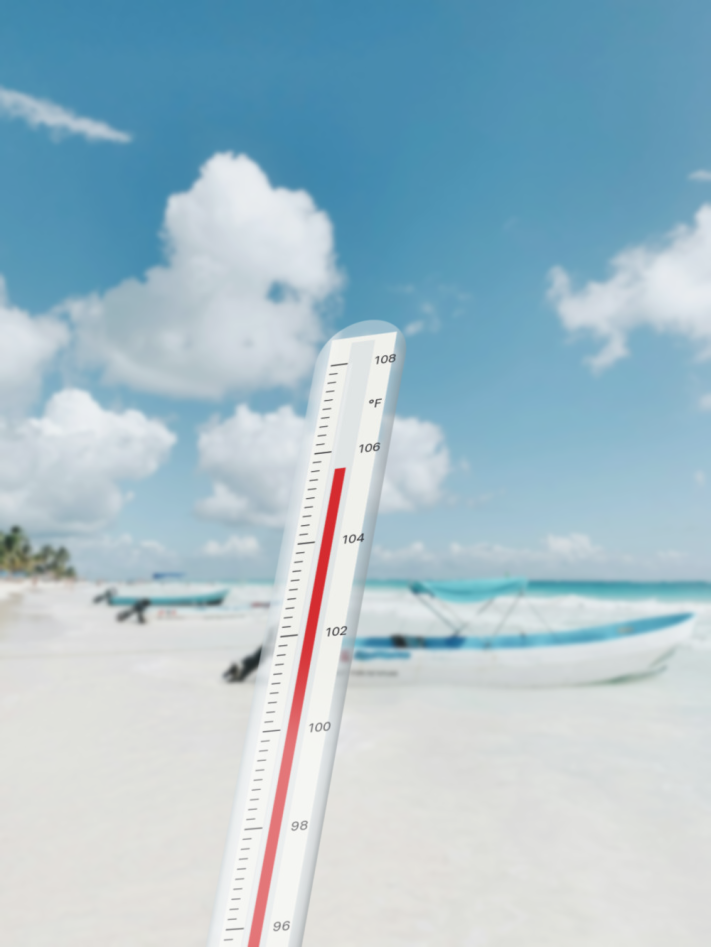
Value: 105.6 °F
